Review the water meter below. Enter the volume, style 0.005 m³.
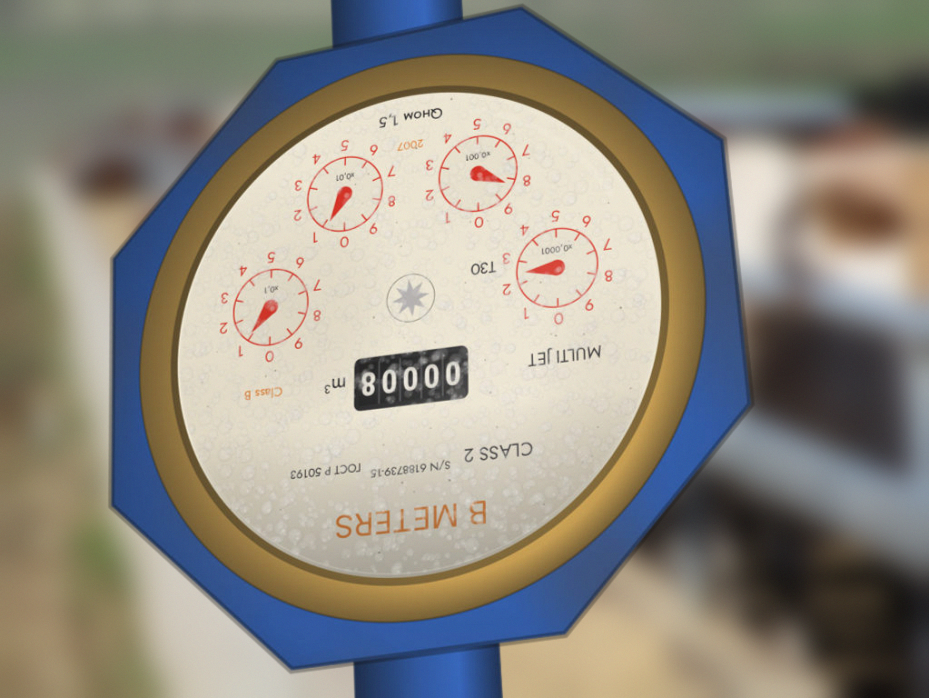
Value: 8.1082 m³
